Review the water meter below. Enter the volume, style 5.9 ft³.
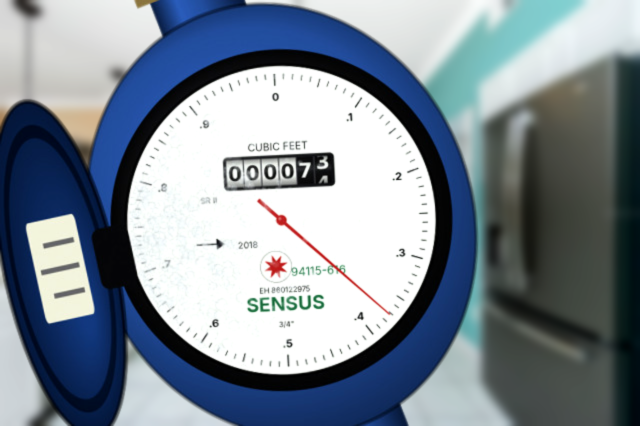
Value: 73.37 ft³
